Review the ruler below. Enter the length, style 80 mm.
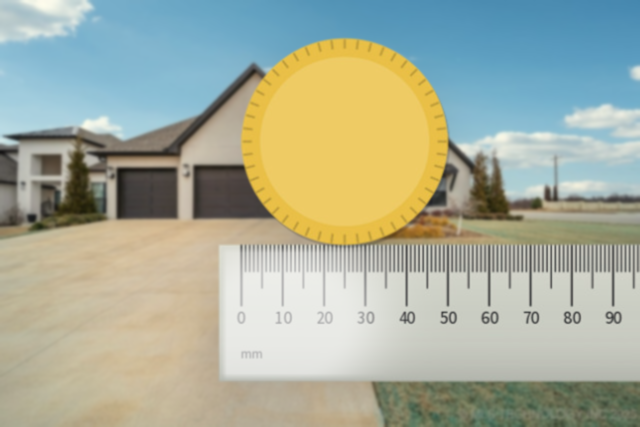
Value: 50 mm
